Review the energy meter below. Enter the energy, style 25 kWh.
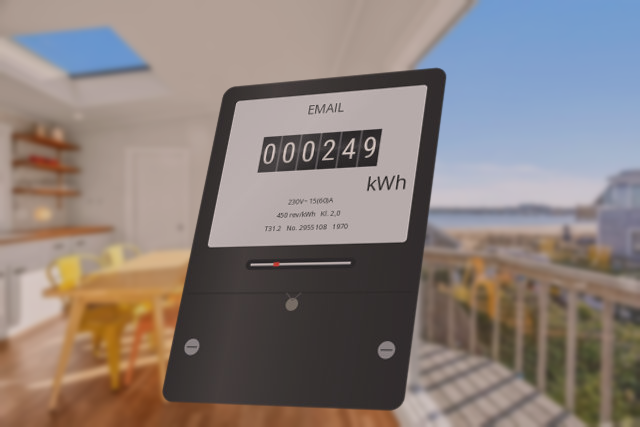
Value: 249 kWh
